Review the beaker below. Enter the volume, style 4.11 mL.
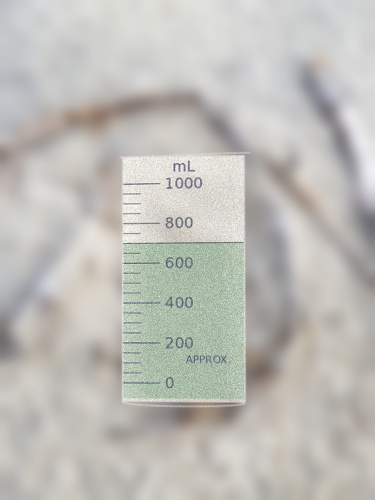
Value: 700 mL
